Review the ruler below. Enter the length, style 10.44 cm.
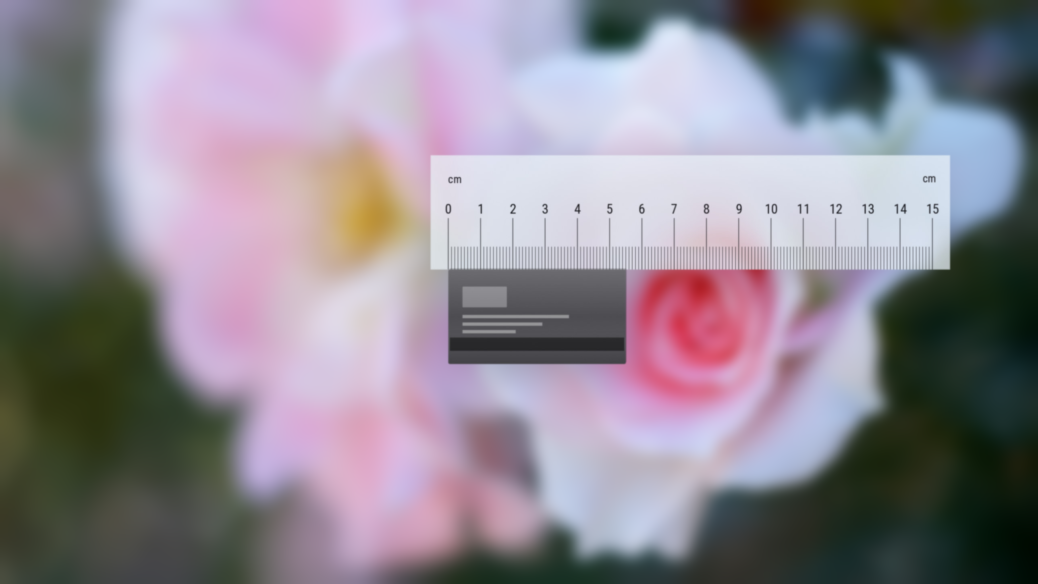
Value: 5.5 cm
